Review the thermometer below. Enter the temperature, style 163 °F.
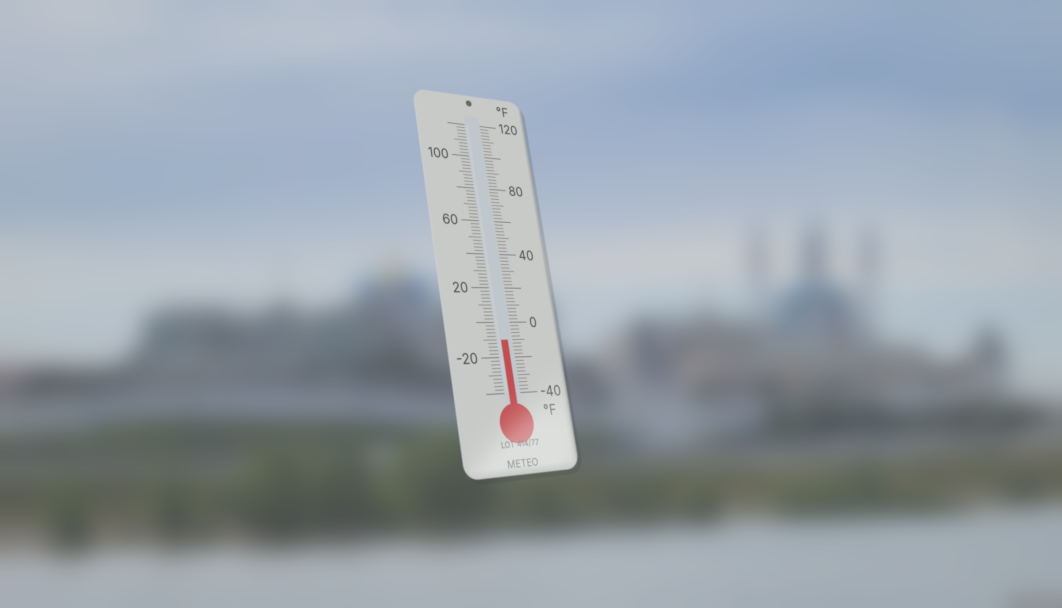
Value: -10 °F
